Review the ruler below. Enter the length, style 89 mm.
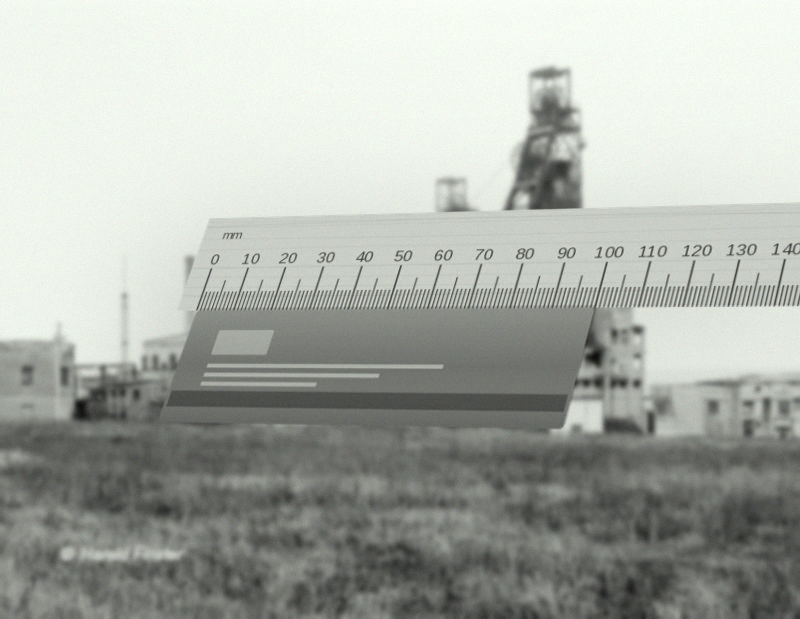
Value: 100 mm
